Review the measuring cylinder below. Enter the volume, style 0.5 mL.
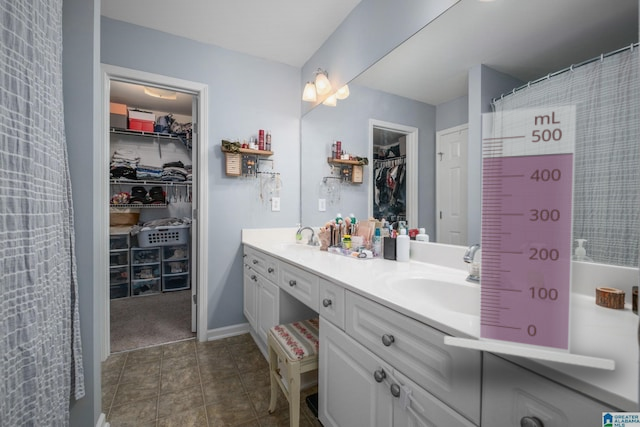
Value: 450 mL
